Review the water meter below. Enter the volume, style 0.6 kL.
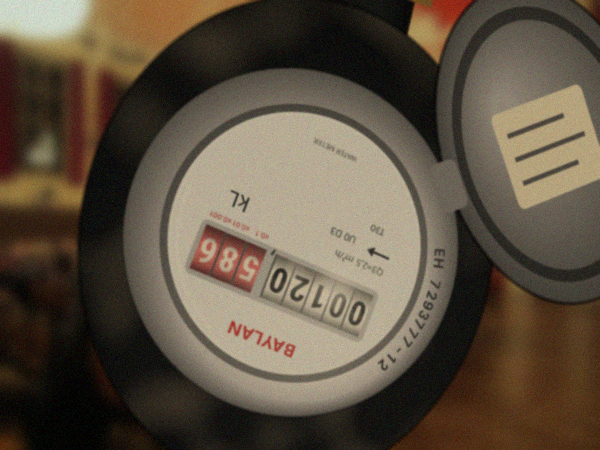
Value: 120.586 kL
